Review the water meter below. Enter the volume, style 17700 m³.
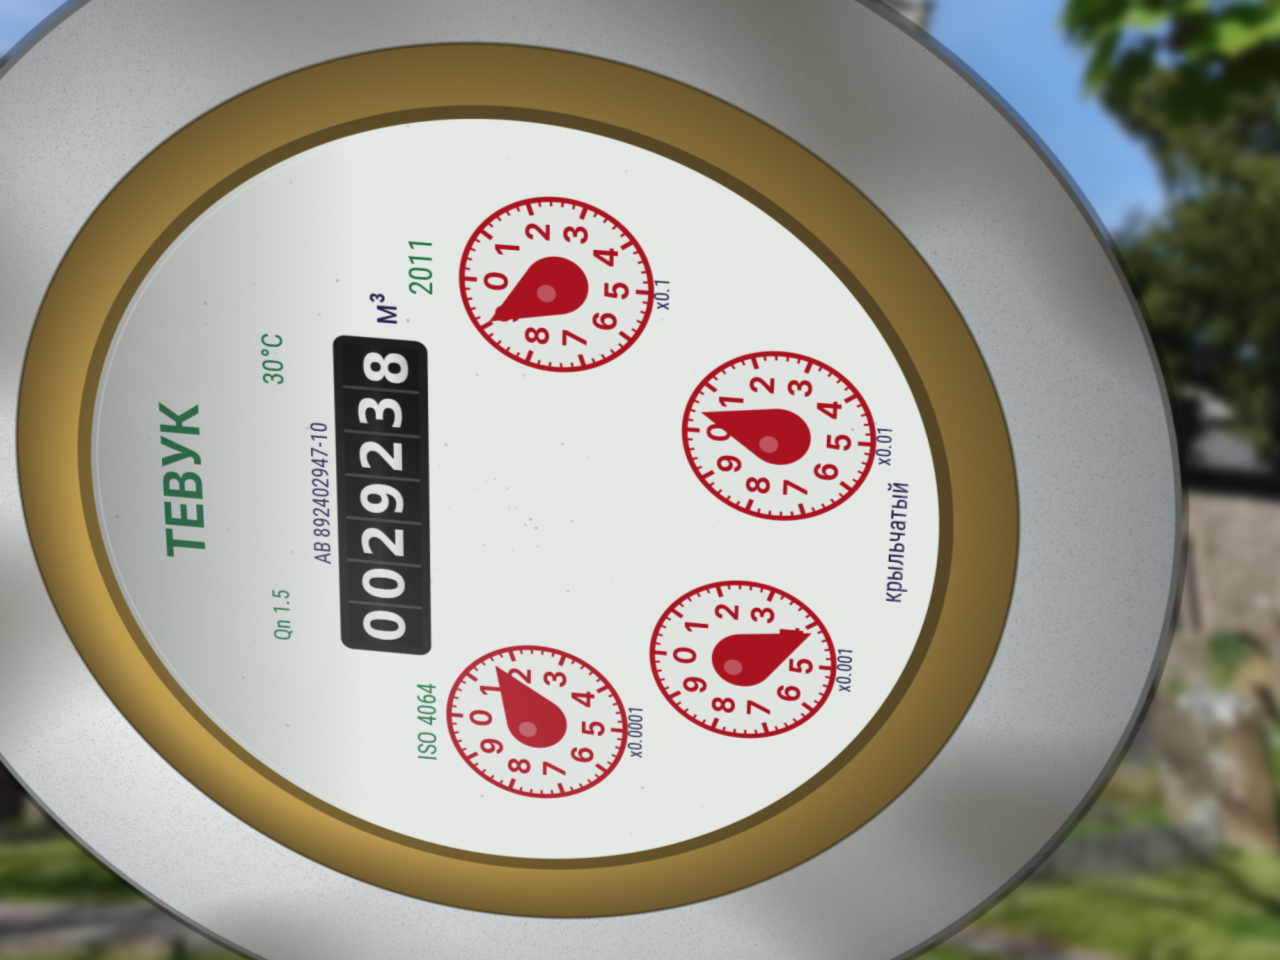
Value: 29237.9041 m³
